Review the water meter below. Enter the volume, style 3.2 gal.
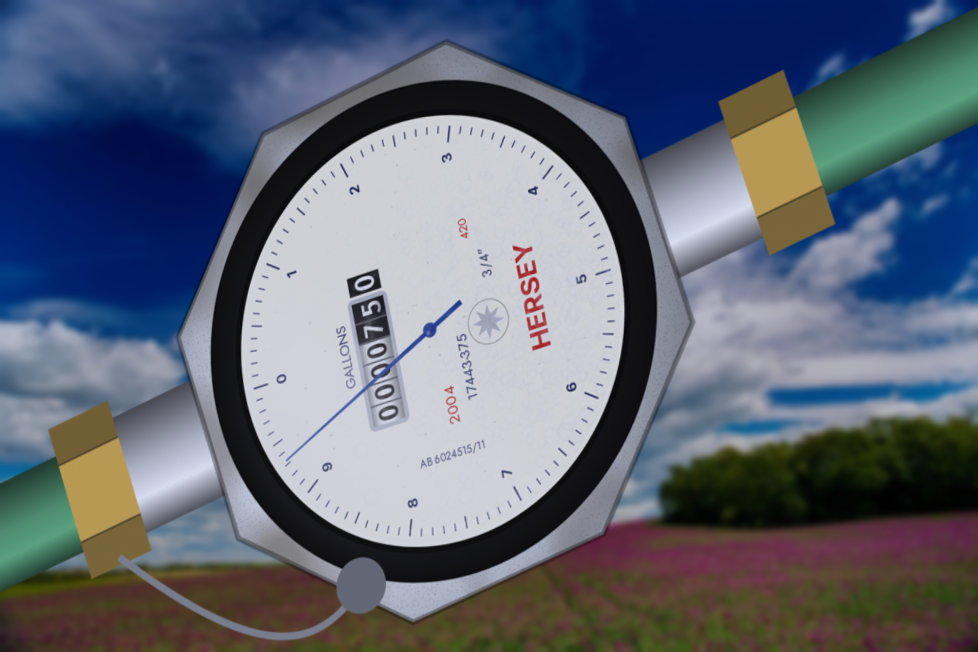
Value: 749.3 gal
